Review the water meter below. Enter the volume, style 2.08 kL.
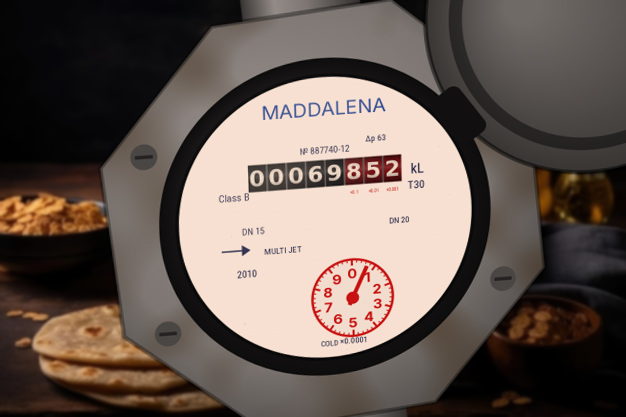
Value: 69.8520 kL
